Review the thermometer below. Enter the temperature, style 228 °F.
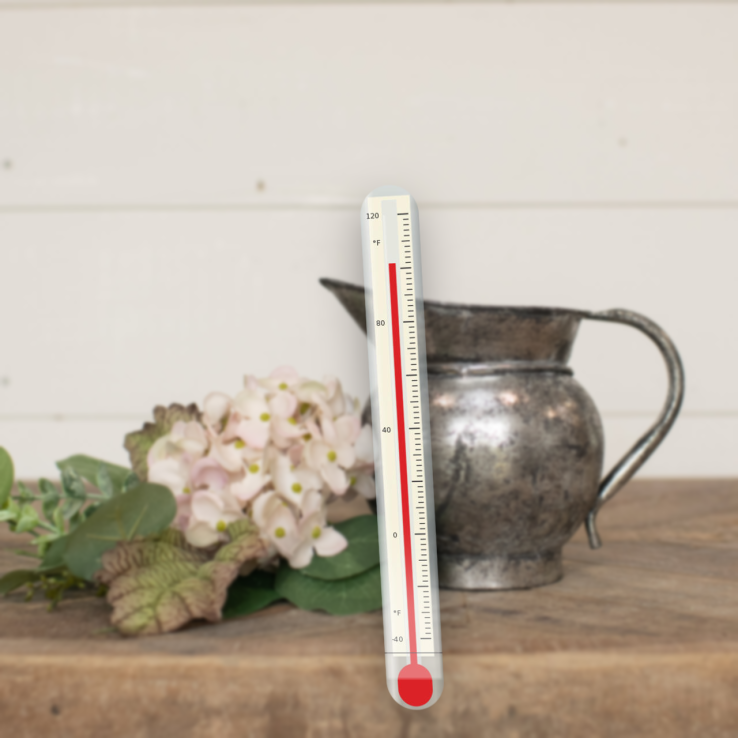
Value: 102 °F
